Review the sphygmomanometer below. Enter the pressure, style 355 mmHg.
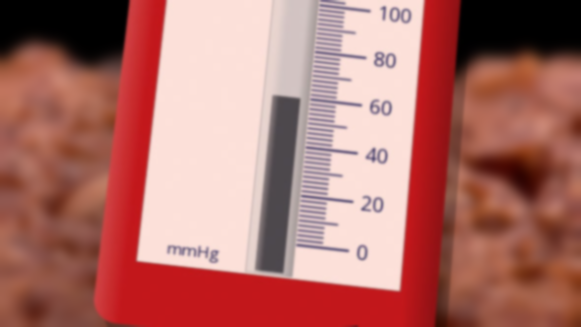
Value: 60 mmHg
